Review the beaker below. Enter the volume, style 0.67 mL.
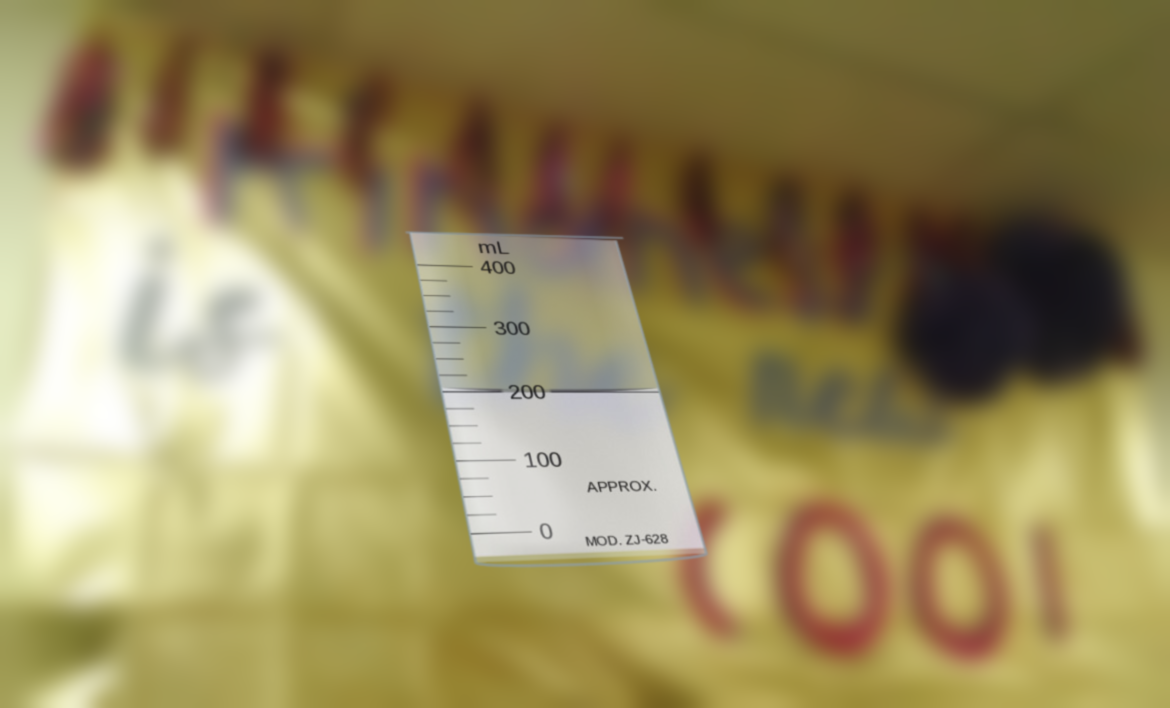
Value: 200 mL
